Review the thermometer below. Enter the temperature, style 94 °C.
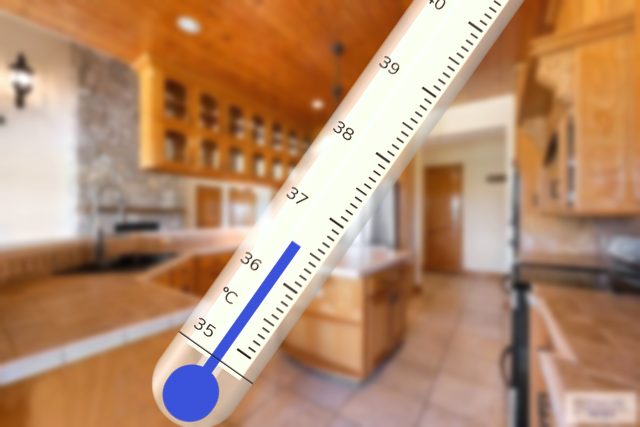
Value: 36.5 °C
